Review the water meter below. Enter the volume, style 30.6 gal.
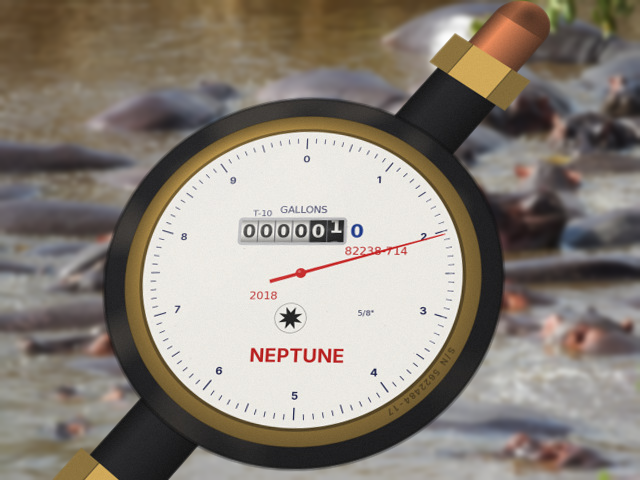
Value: 12.0 gal
